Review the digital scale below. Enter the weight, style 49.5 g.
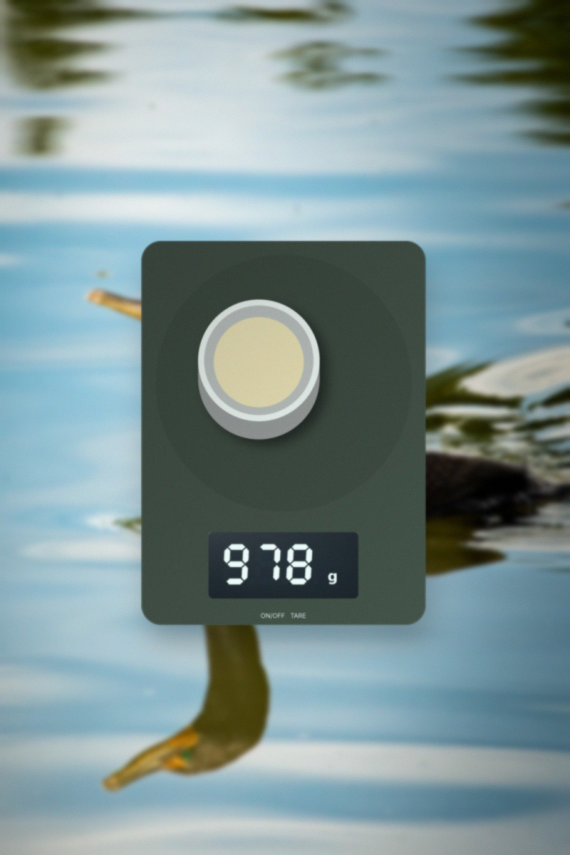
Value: 978 g
